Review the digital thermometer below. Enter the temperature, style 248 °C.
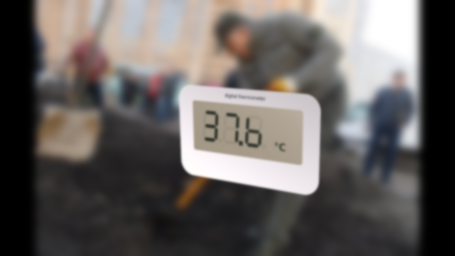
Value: 37.6 °C
